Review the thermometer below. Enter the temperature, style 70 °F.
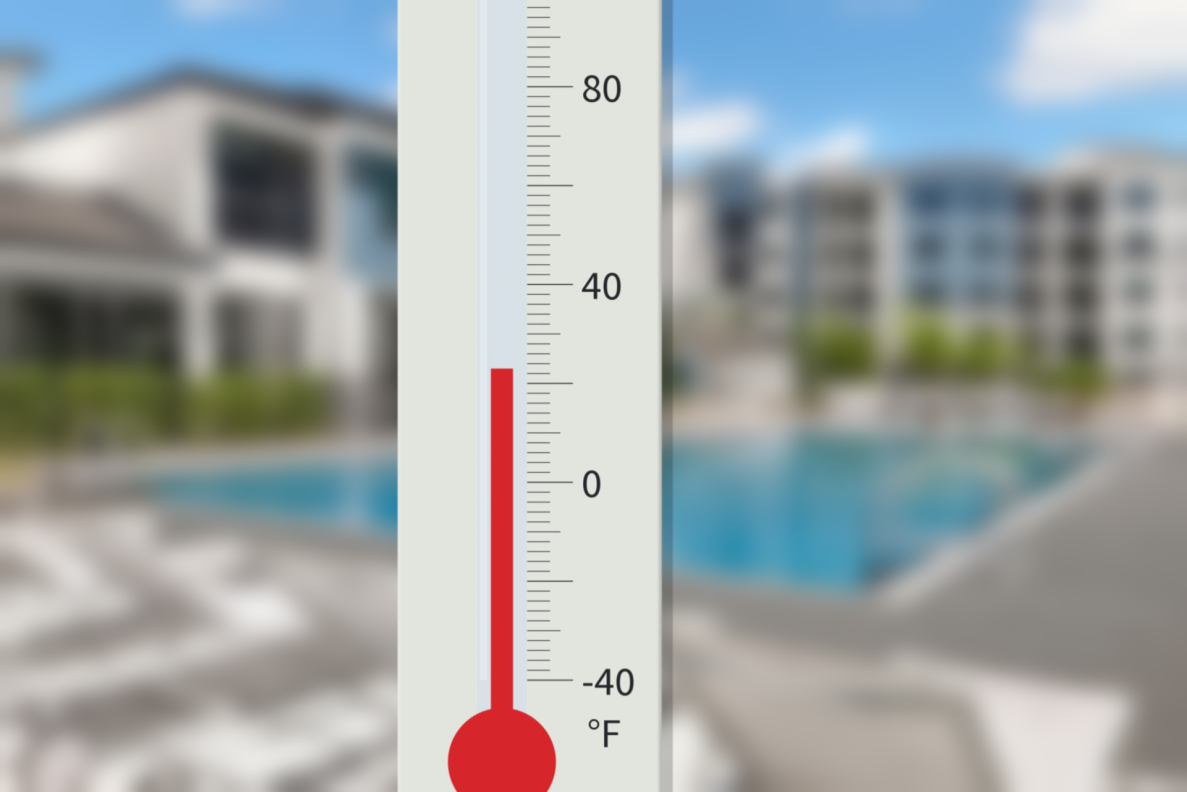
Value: 23 °F
